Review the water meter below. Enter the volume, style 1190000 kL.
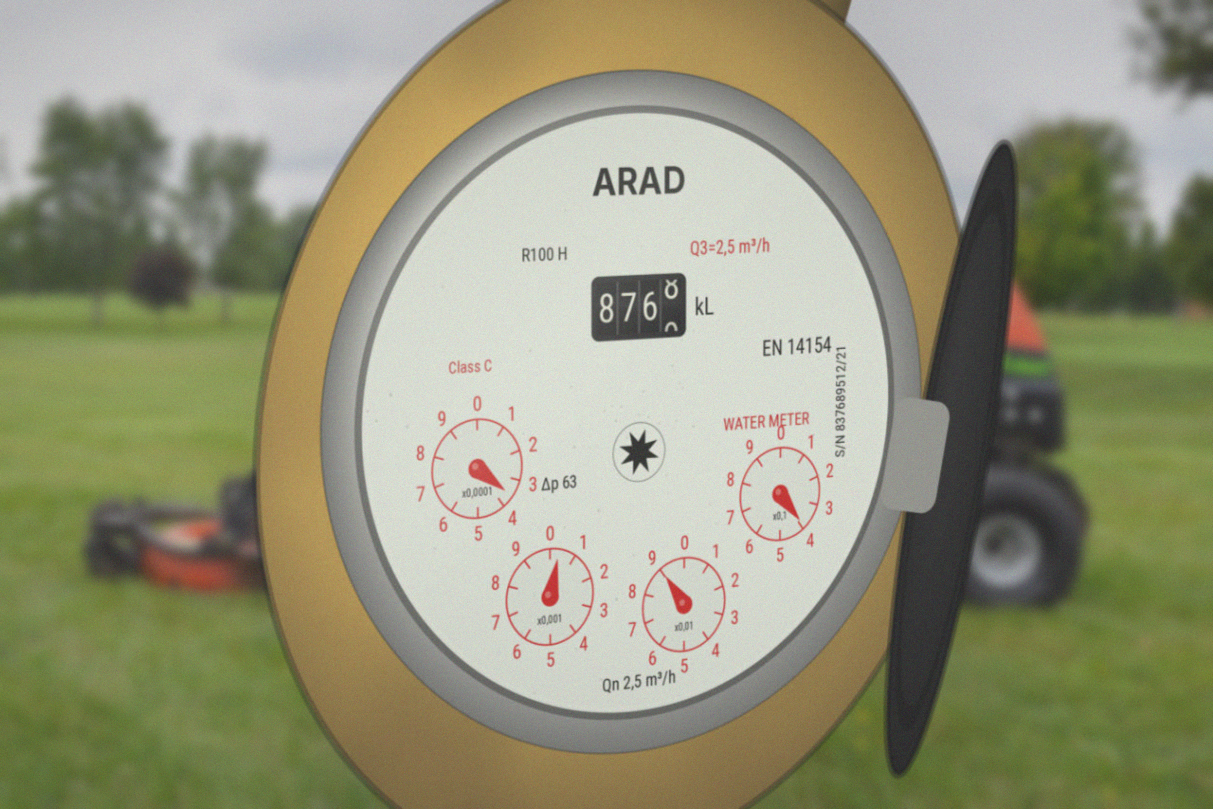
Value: 8768.3903 kL
